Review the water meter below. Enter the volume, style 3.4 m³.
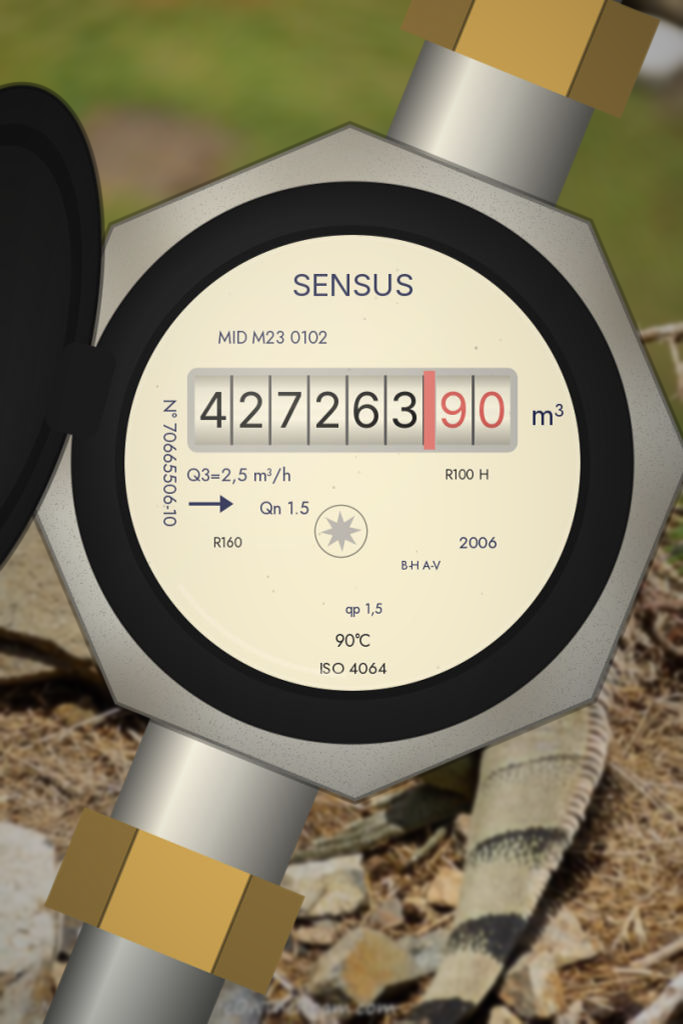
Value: 427263.90 m³
